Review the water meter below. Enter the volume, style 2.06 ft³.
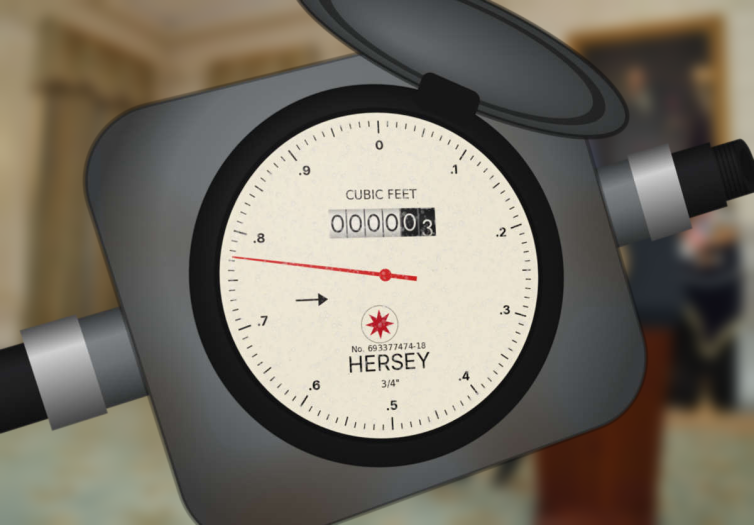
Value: 2.77 ft³
